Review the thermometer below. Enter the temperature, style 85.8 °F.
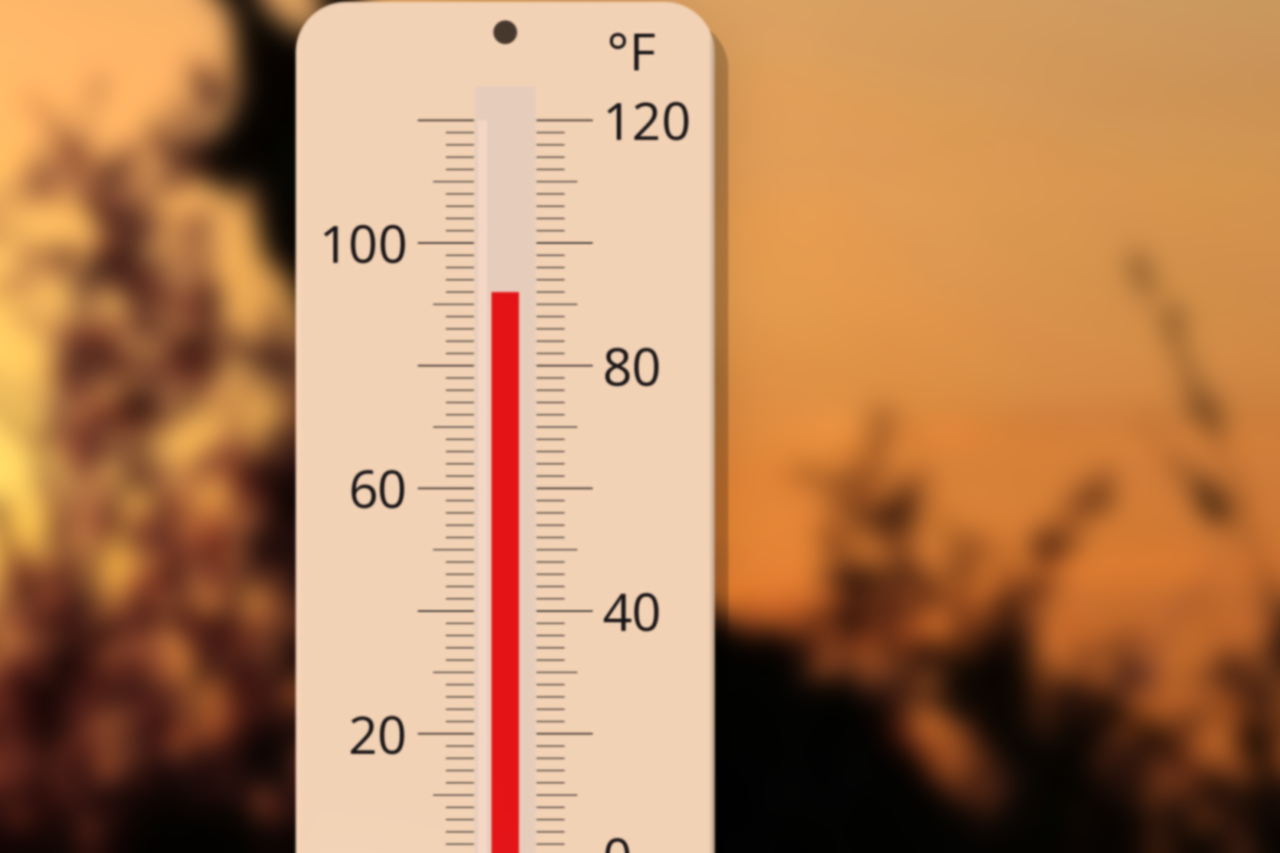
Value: 92 °F
